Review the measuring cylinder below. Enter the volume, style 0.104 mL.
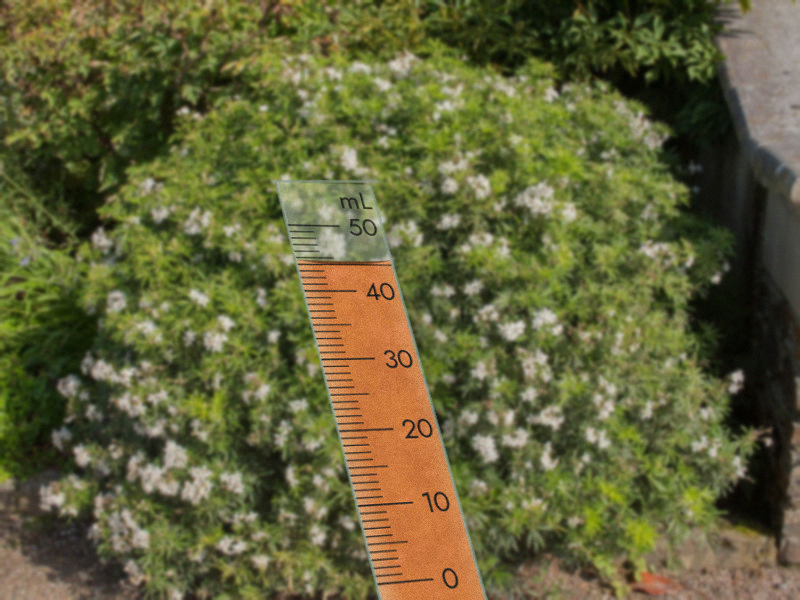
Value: 44 mL
